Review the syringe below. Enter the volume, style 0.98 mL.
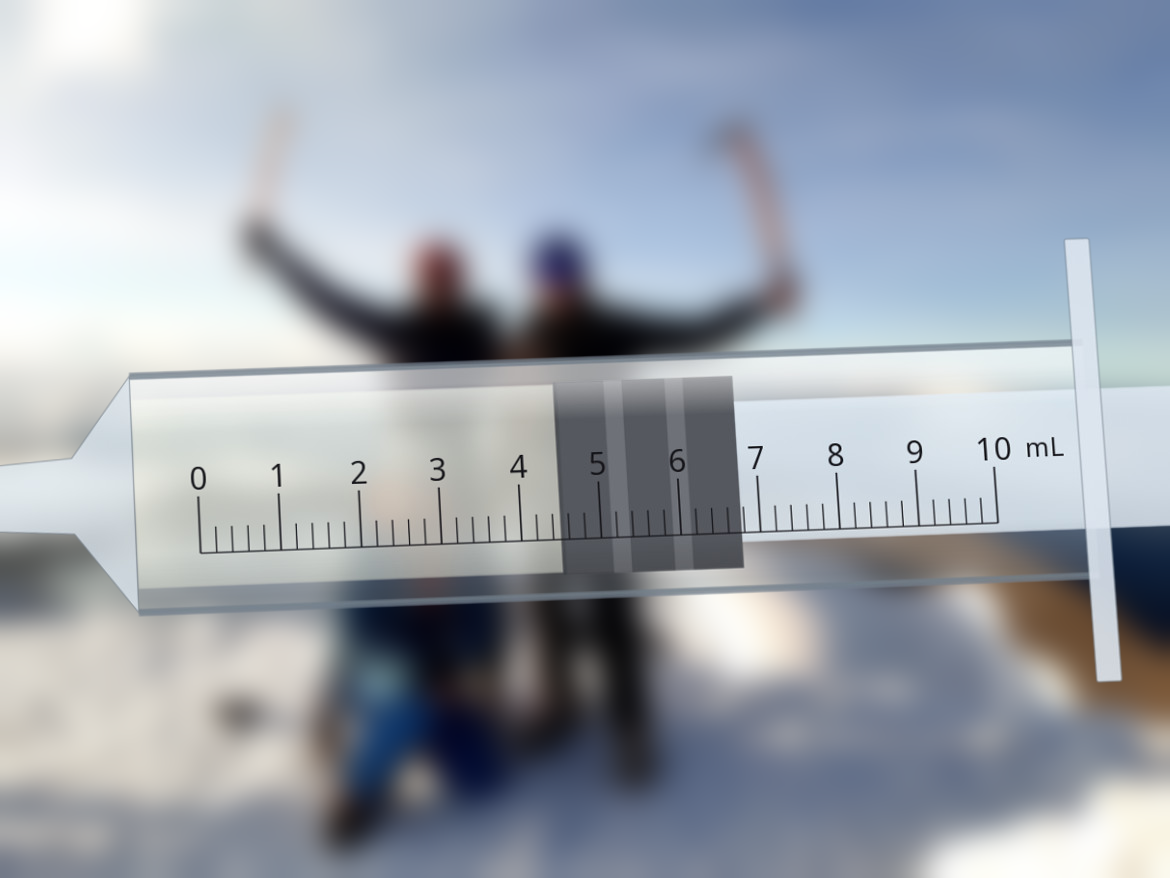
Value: 4.5 mL
